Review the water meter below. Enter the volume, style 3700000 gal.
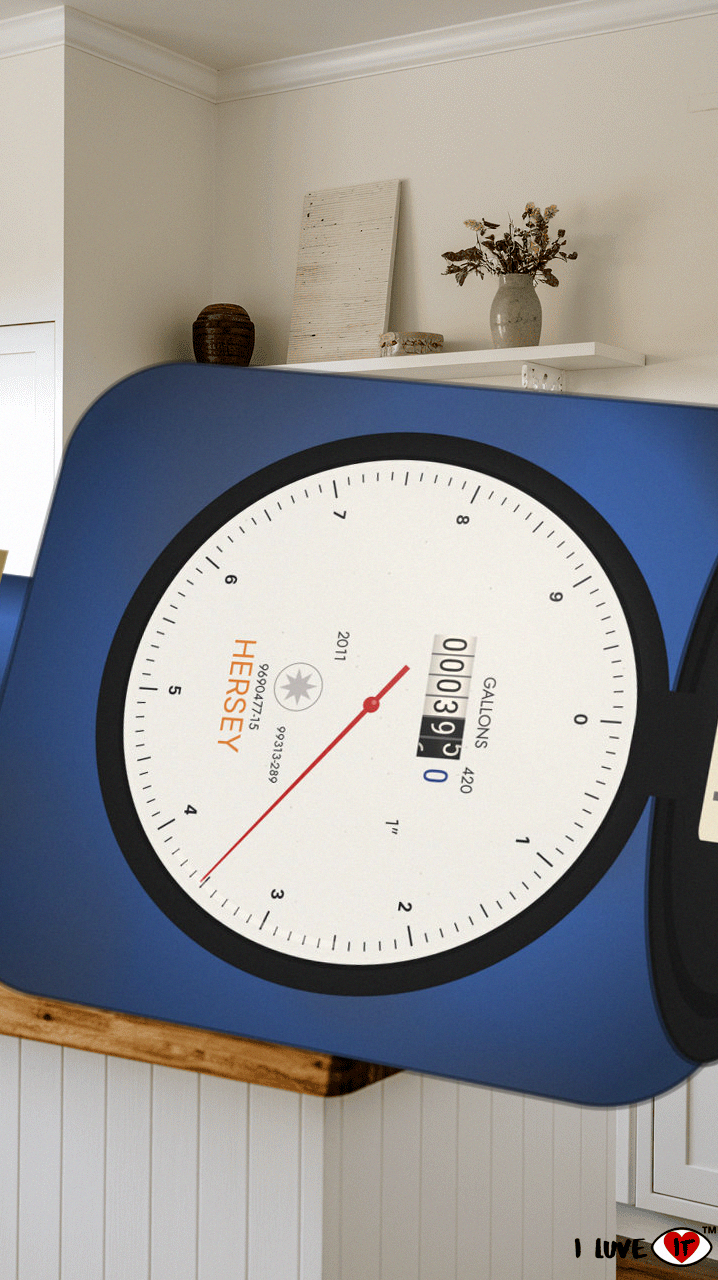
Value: 3953.5 gal
